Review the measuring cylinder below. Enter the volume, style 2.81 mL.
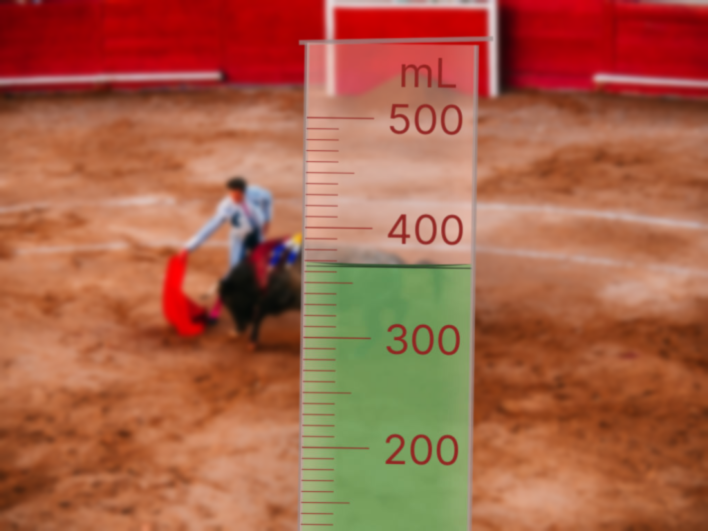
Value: 365 mL
